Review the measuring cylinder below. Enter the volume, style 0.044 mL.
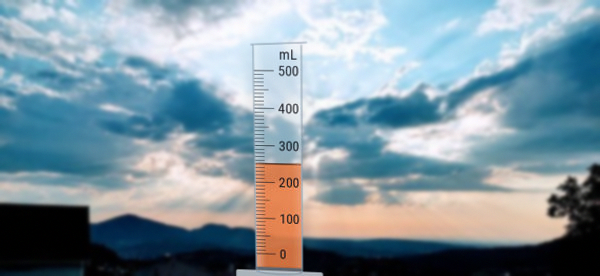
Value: 250 mL
